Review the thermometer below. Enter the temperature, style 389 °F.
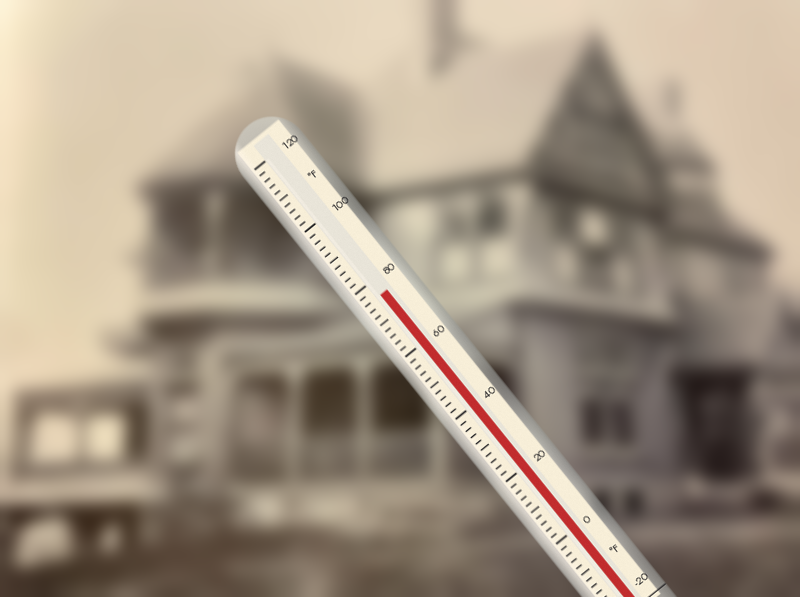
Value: 76 °F
